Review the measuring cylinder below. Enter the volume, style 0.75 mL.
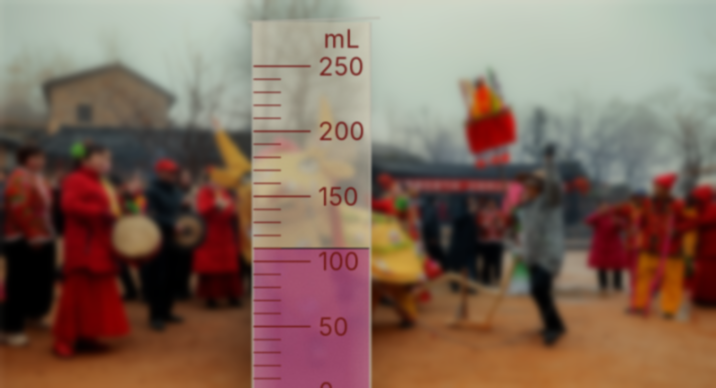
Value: 110 mL
